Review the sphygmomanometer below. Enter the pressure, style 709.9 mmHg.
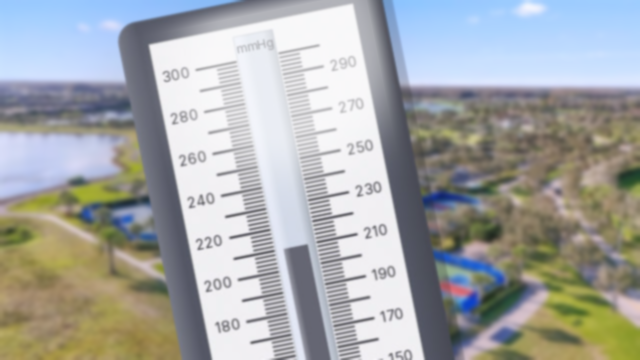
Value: 210 mmHg
